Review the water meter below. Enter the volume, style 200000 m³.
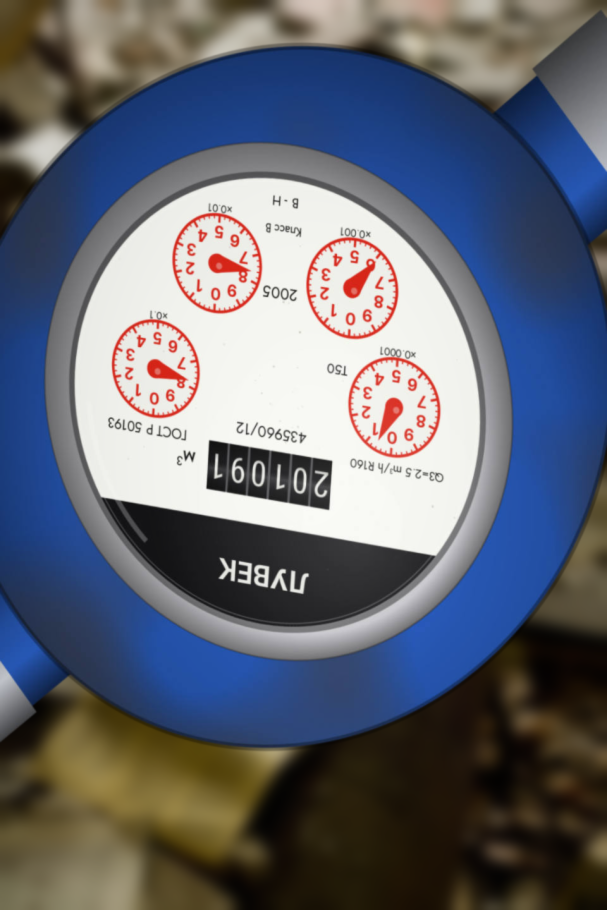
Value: 201091.7760 m³
